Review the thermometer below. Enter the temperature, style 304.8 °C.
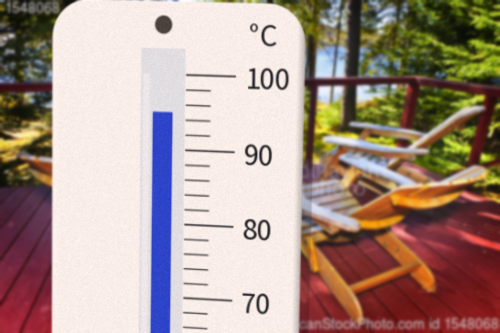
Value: 95 °C
